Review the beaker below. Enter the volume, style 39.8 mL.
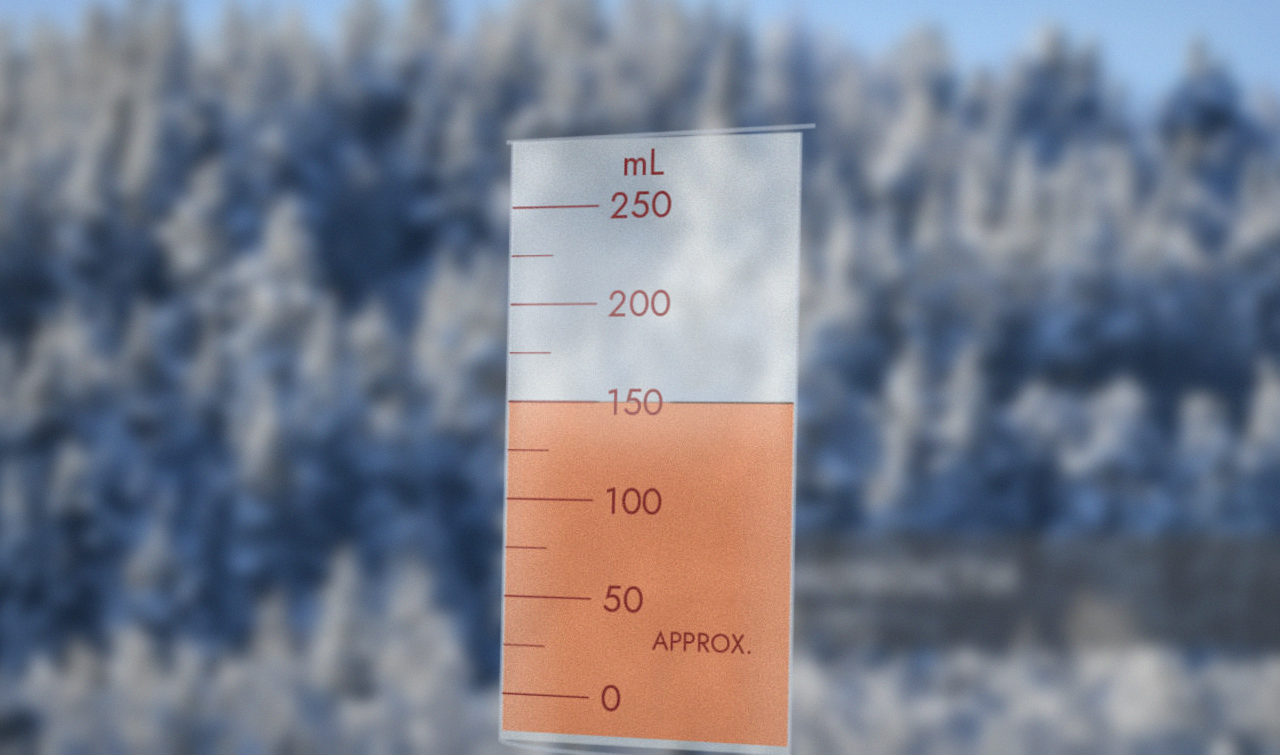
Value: 150 mL
